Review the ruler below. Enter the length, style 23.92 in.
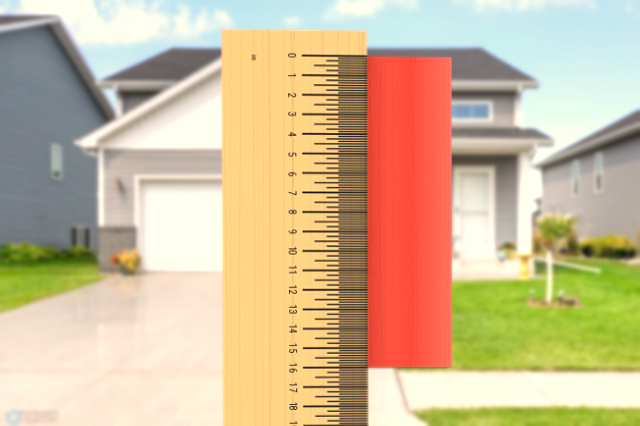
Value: 16 in
